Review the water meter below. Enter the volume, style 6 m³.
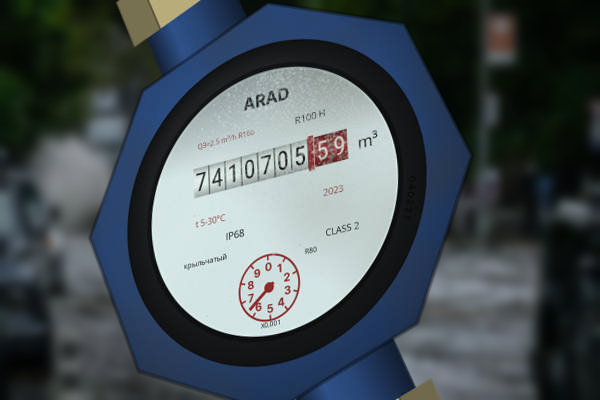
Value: 7410705.596 m³
